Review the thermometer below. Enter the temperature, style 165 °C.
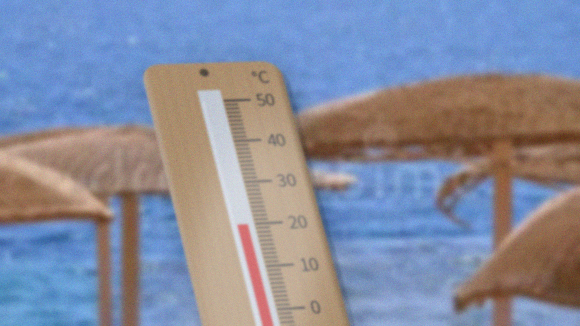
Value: 20 °C
